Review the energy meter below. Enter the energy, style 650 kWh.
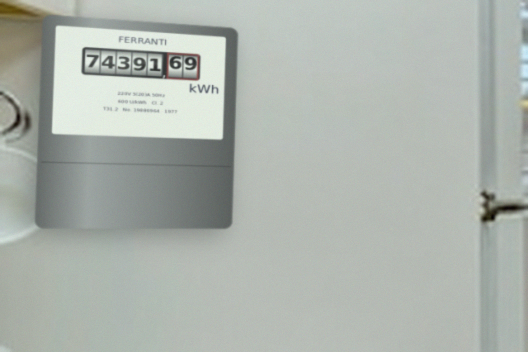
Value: 74391.69 kWh
